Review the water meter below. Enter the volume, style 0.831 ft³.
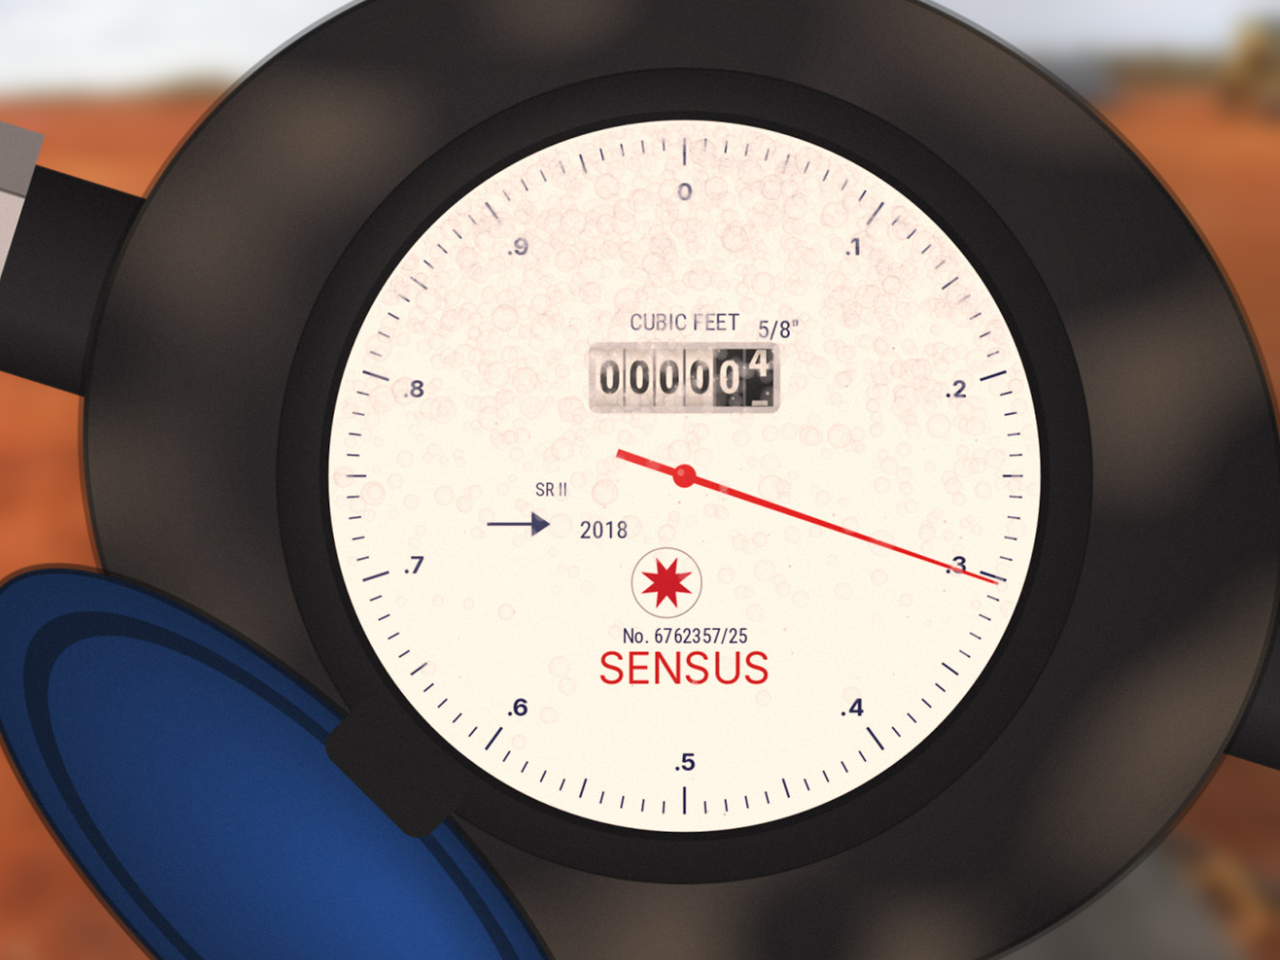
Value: 4.30 ft³
